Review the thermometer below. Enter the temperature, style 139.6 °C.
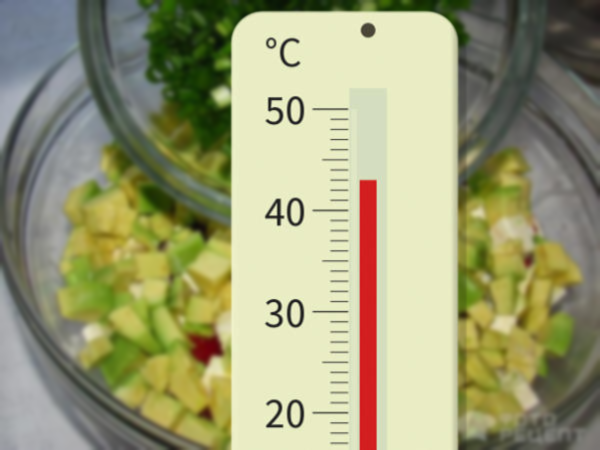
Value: 43 °C
